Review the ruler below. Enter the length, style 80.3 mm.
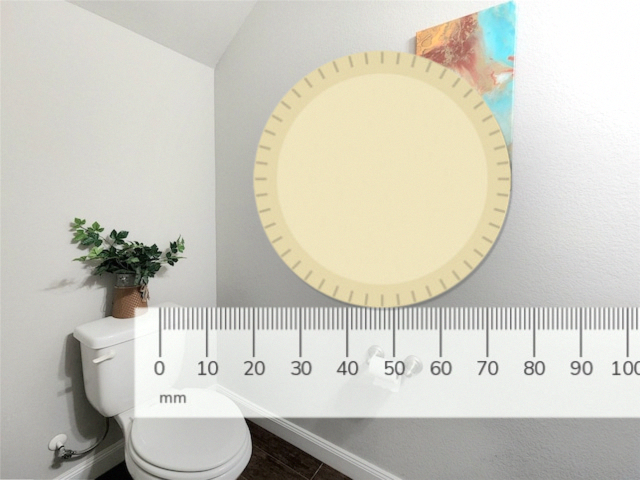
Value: 55 mm
